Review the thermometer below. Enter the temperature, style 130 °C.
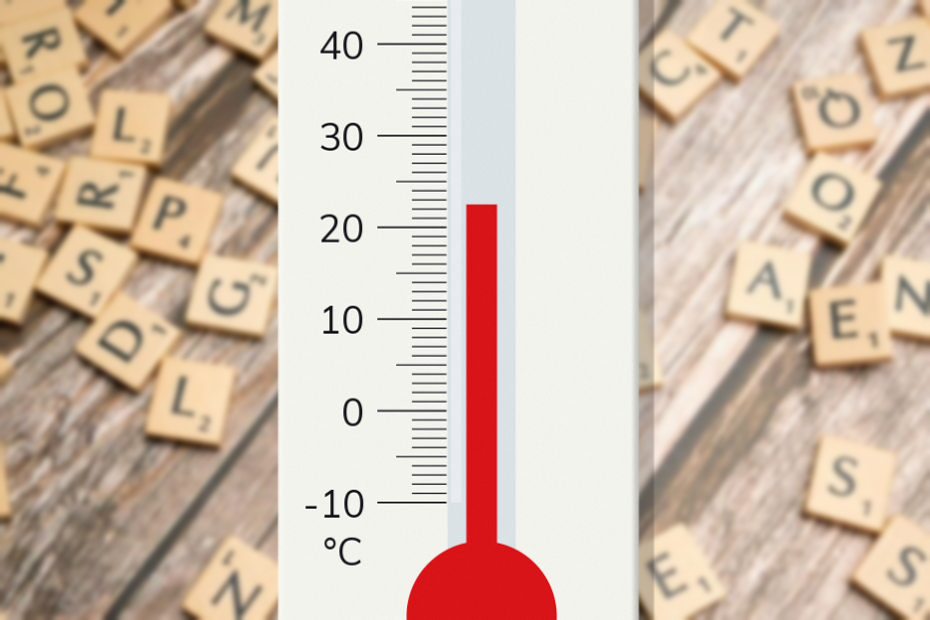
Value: 22.5 °C
